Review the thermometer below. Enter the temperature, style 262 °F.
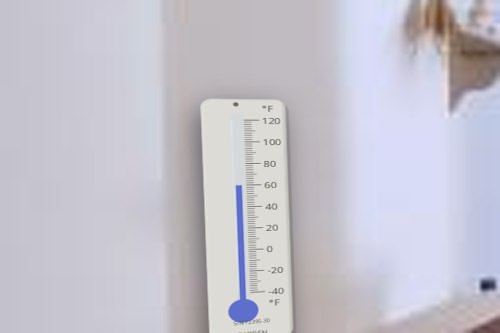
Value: 60 °F
